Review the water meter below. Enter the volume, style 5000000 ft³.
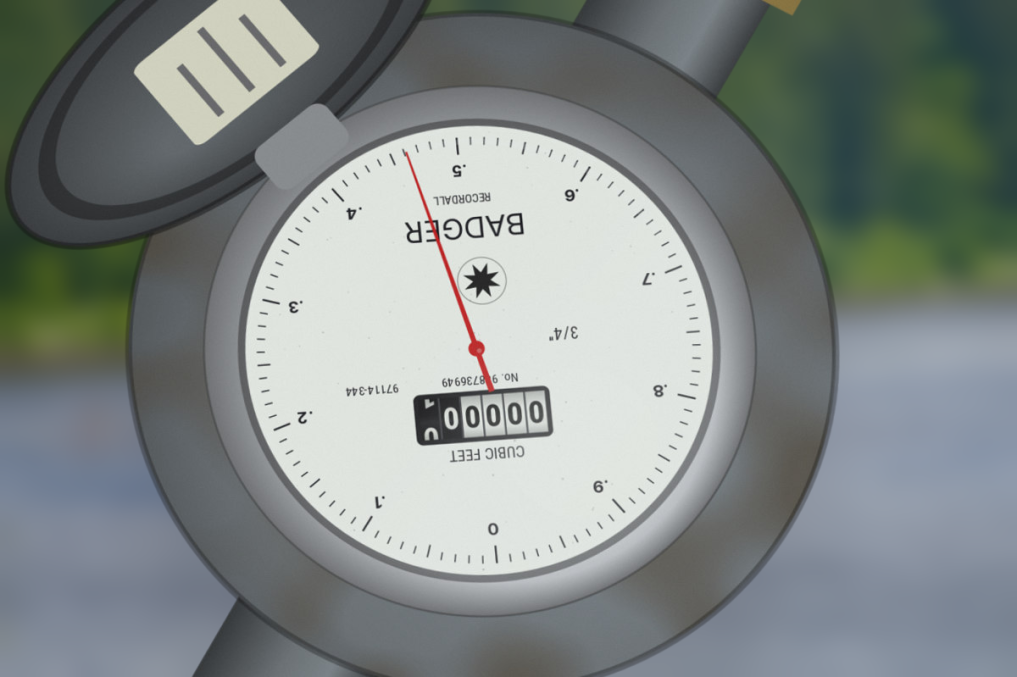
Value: 0.46 ft³
